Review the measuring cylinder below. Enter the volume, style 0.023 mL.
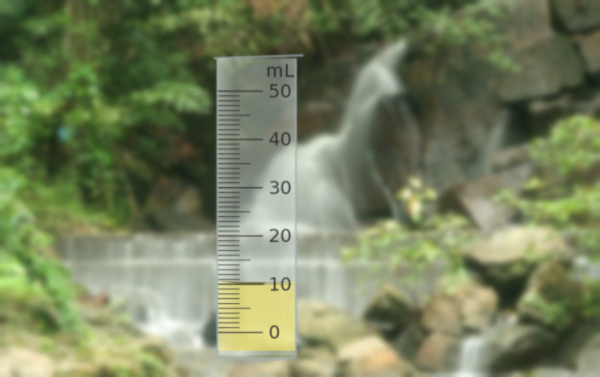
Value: 10 mL
